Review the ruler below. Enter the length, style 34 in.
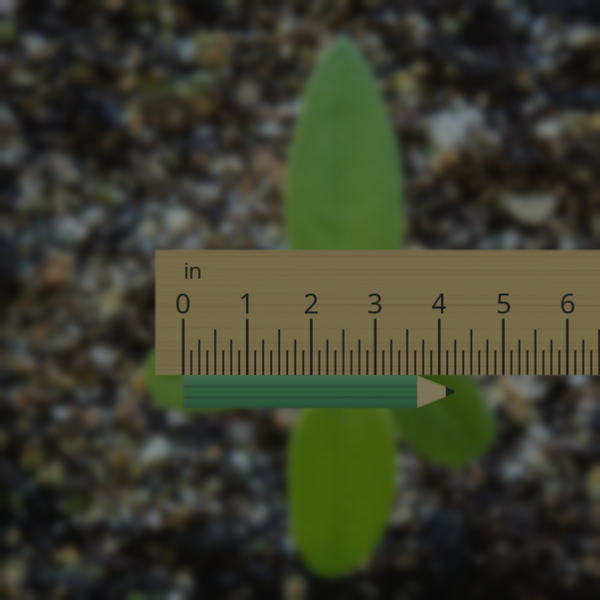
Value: 4.25 in
